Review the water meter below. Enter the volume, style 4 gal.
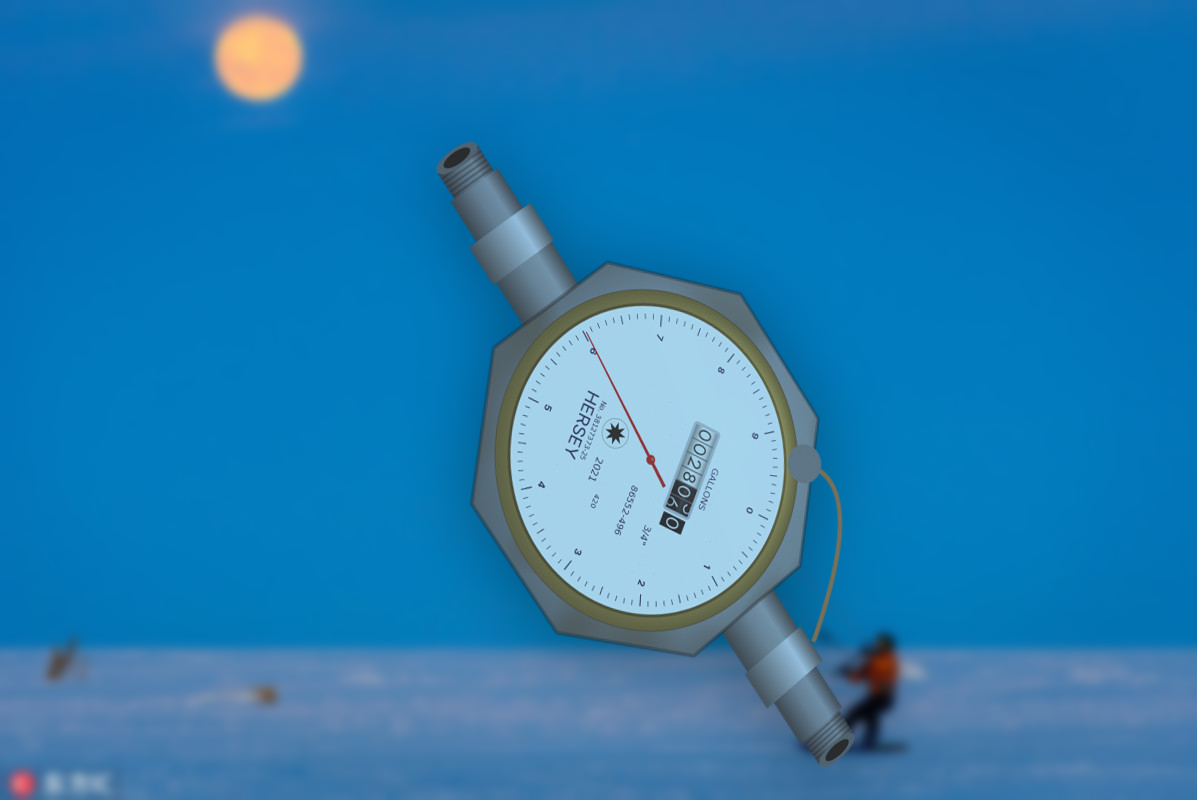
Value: 28056.0 gal
